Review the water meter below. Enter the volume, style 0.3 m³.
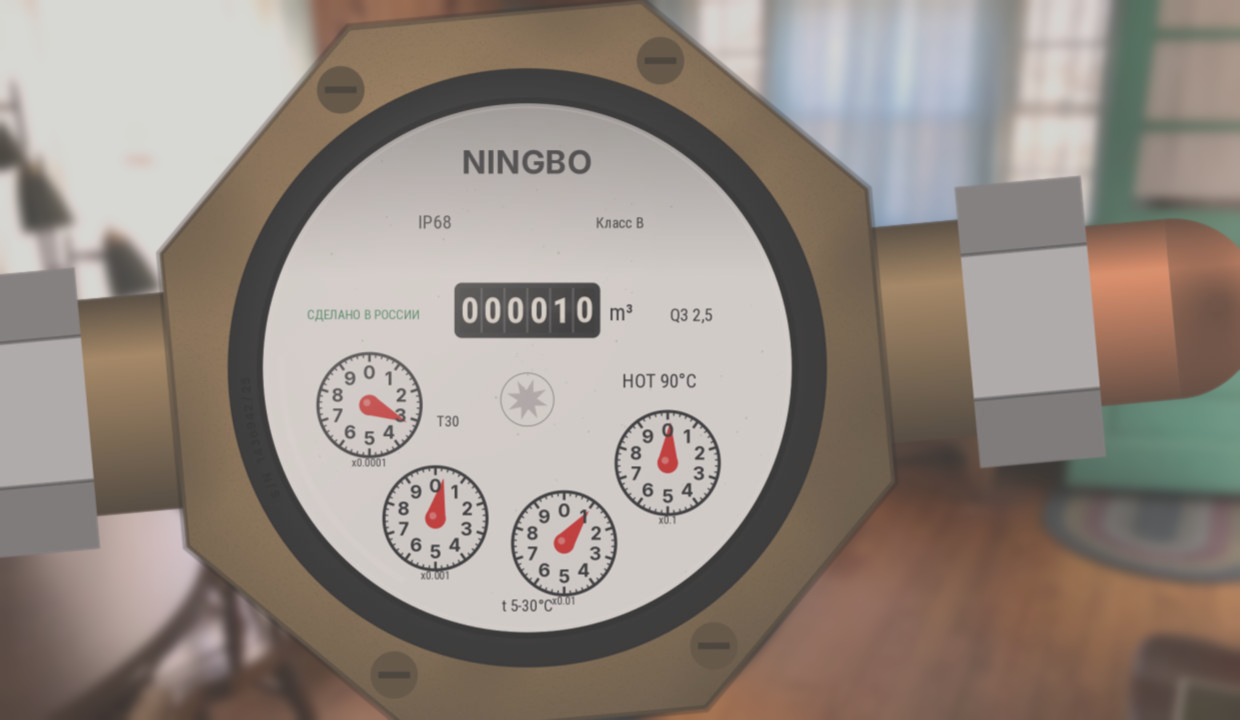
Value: 10.0103 m³
